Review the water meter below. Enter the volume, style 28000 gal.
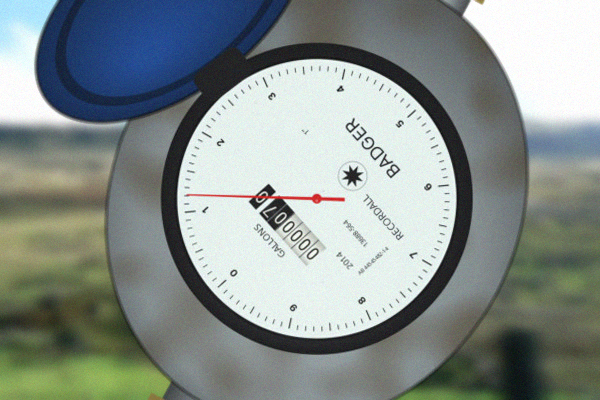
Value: 71.2 gal
